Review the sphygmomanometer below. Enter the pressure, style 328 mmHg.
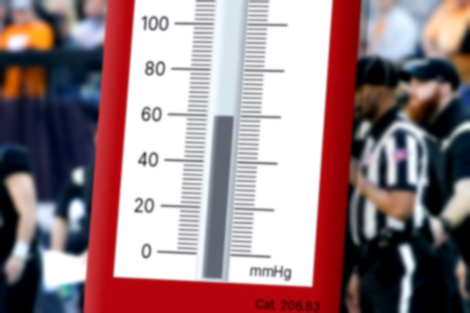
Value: 60 mmHg
